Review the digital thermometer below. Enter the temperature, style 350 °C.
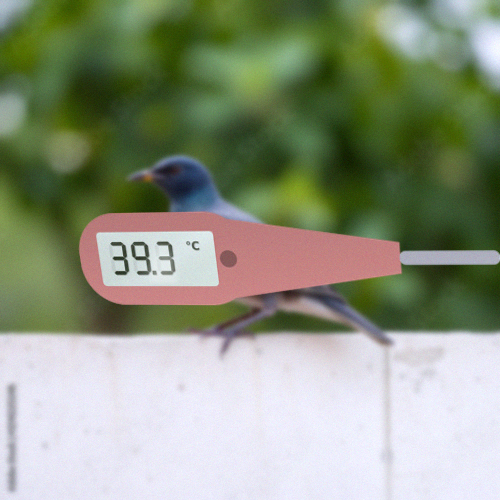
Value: 39.3 °C
